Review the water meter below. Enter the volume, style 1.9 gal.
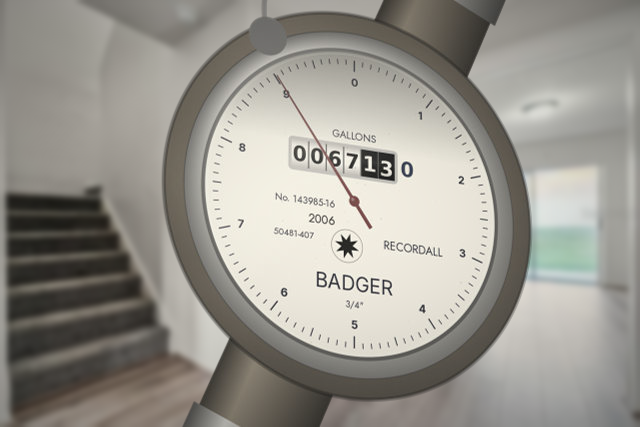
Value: 67129.0 gal
